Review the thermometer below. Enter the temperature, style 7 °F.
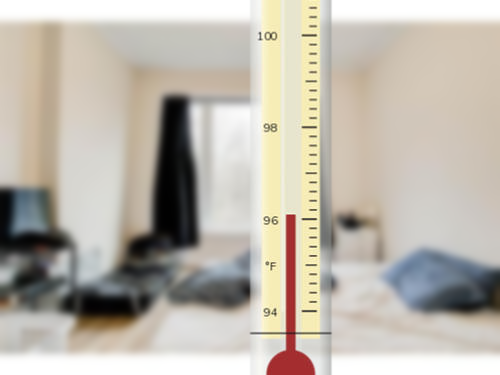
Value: 96.1 °F
